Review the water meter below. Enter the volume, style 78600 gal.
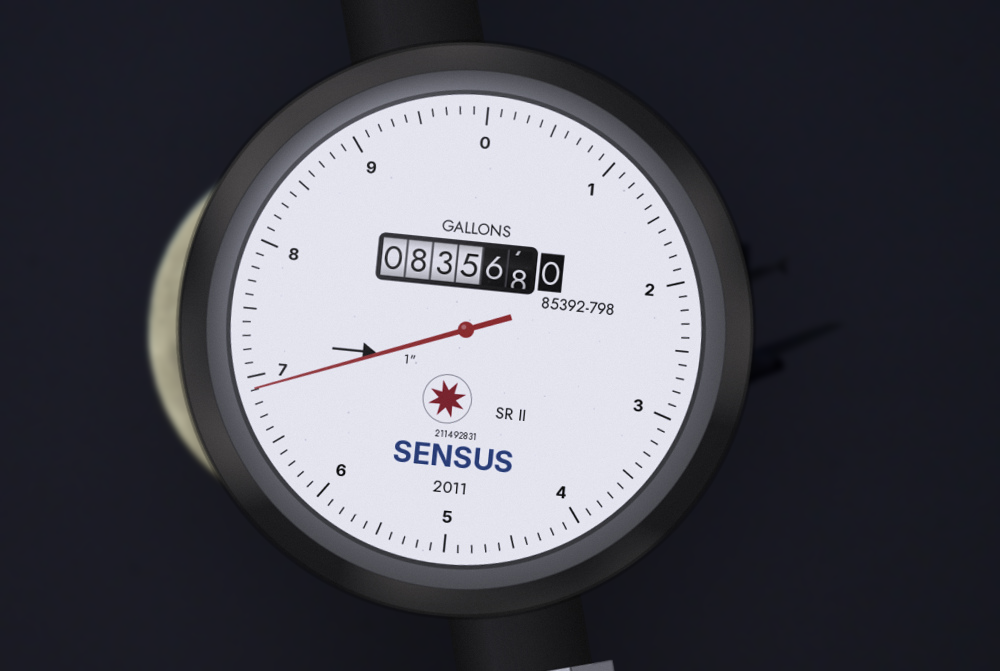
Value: 835676.9 gal
